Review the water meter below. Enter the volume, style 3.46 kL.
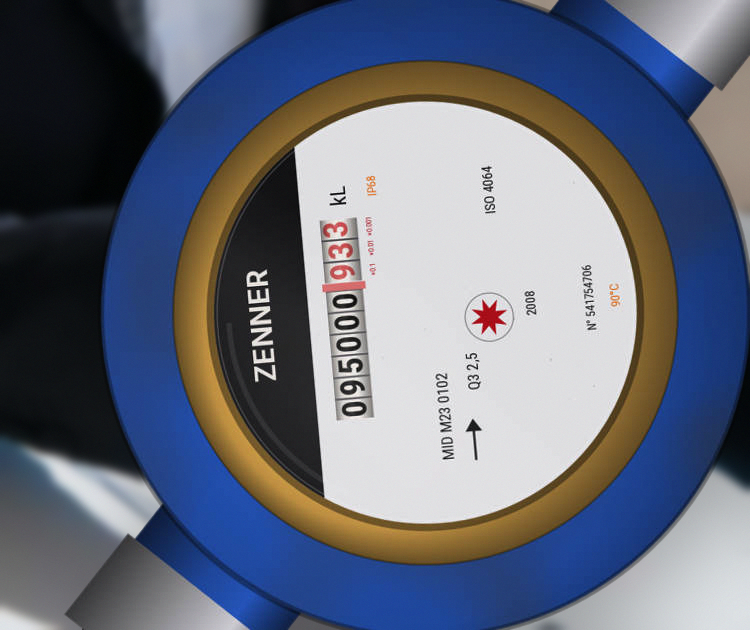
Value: 95000.933 kL
